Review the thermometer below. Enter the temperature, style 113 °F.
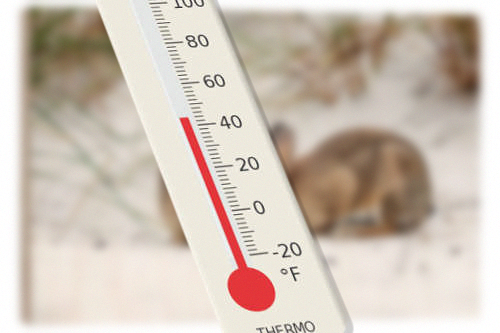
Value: 44 °F
